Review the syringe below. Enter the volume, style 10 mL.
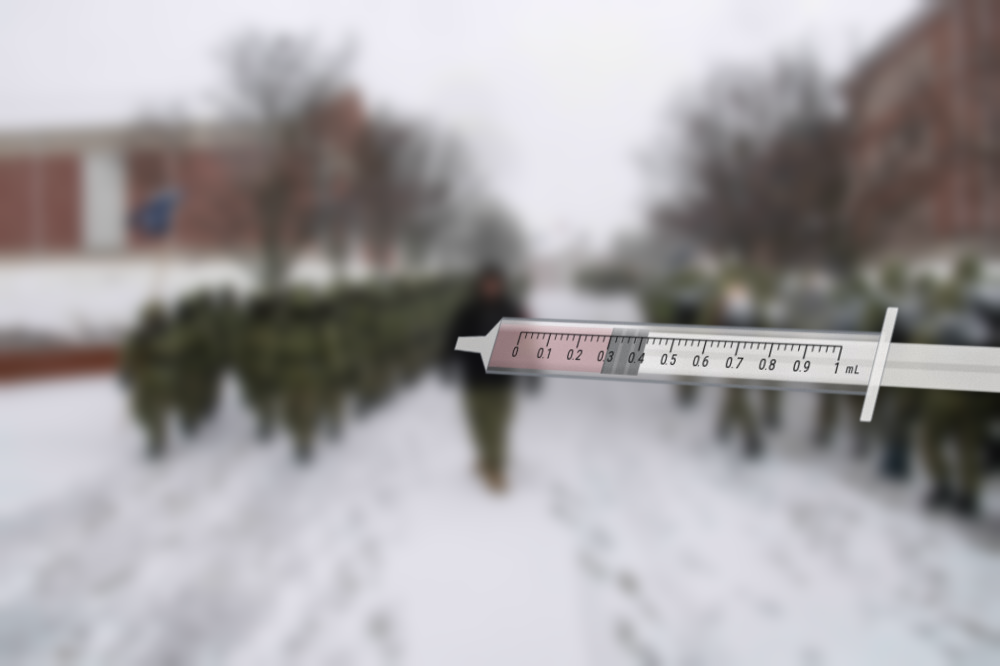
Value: 0.3 mL
